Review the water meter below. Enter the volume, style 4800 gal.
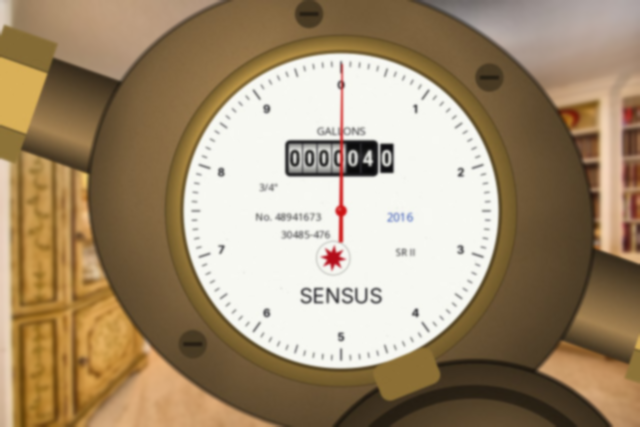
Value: 40.0 gal
